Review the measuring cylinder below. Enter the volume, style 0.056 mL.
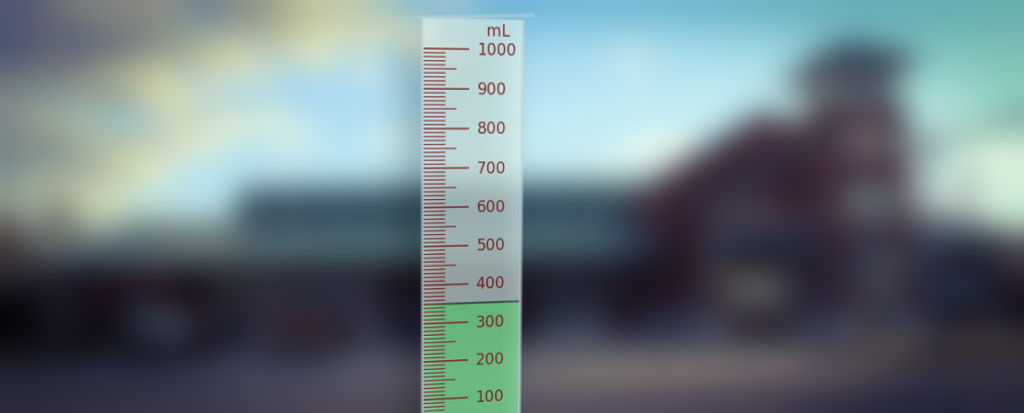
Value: 350 mL
